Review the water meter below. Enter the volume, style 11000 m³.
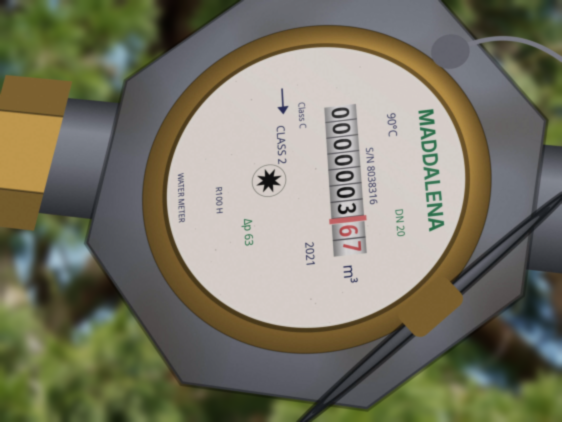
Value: 3.67 m³
